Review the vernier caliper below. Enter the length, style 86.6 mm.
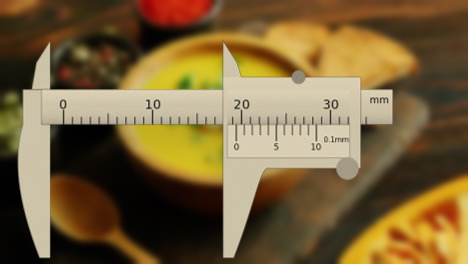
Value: 19.4 mm
